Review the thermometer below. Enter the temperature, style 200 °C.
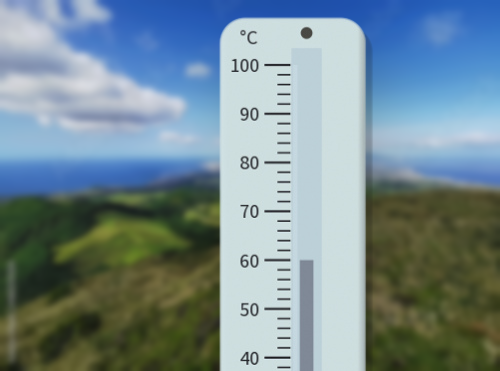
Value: 60 °C
